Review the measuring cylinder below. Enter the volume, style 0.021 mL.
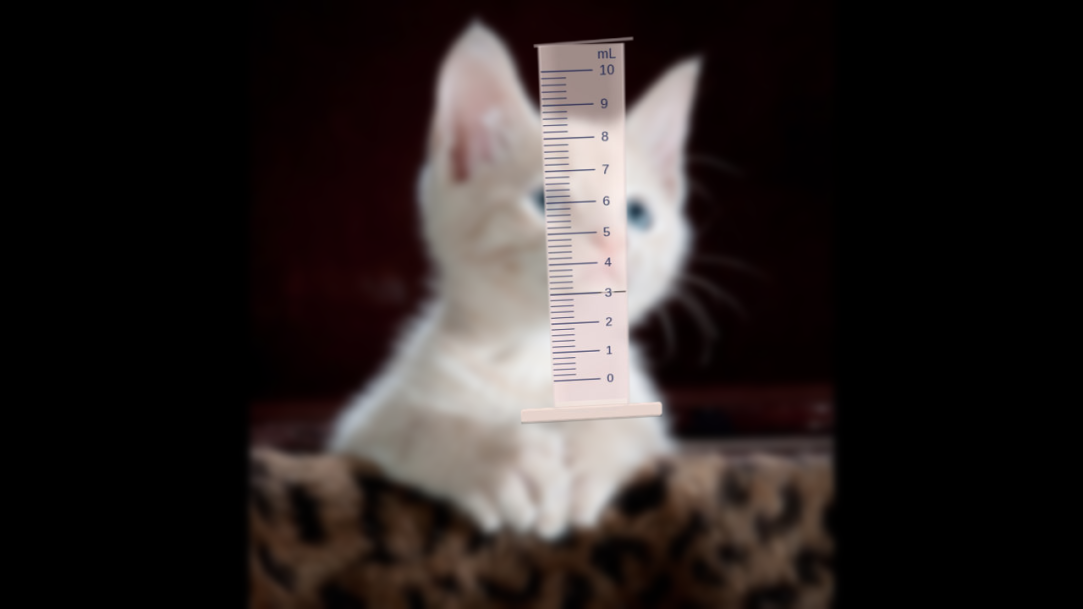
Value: 3 mL
